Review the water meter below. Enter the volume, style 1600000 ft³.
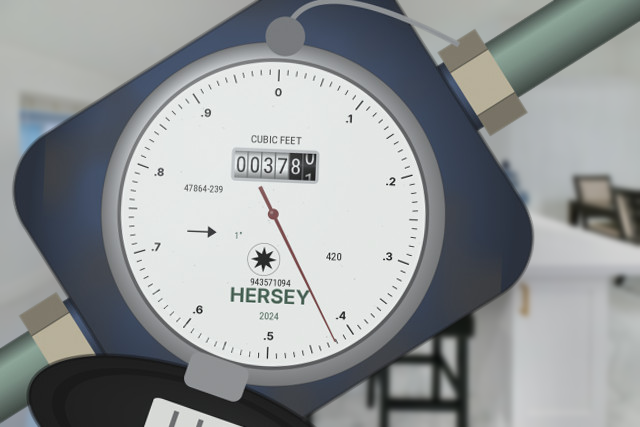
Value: 3780.42 ft³
